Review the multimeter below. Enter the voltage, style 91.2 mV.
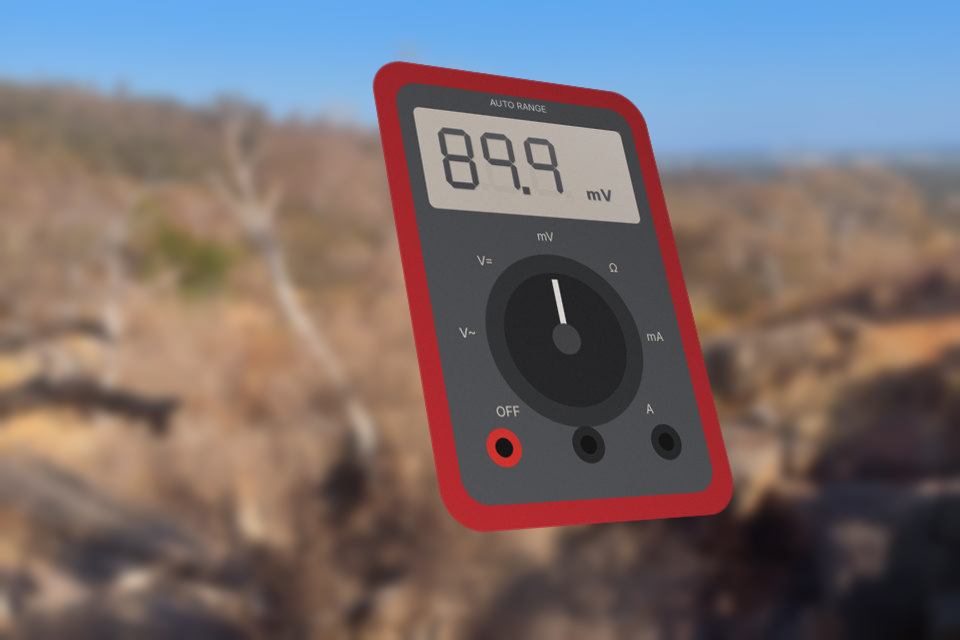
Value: 89.9 mV
